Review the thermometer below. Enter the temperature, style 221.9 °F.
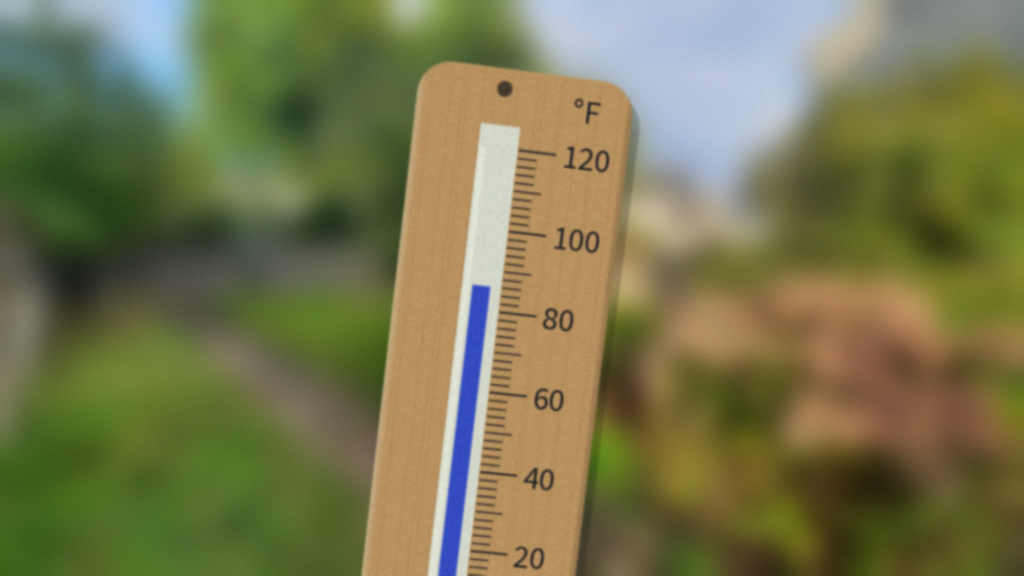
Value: 86 °F
